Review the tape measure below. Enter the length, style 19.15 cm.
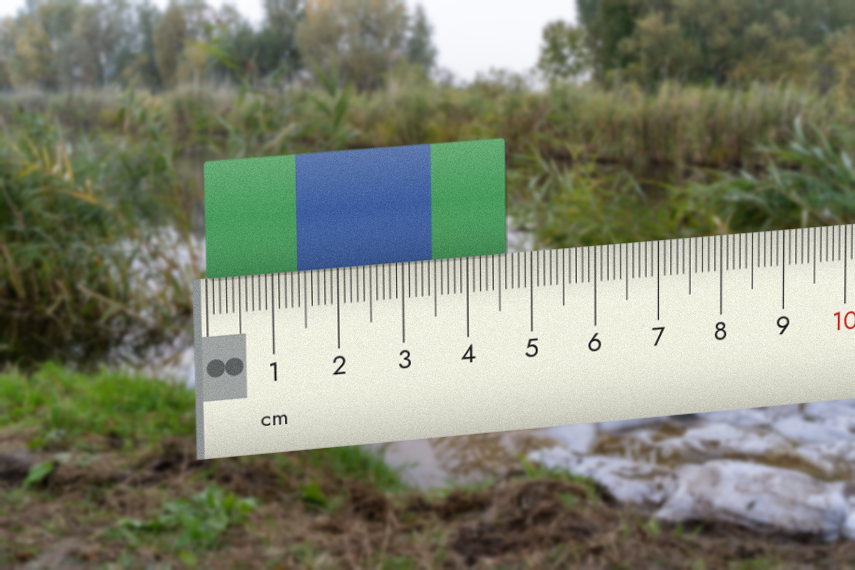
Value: 4.6 cm
